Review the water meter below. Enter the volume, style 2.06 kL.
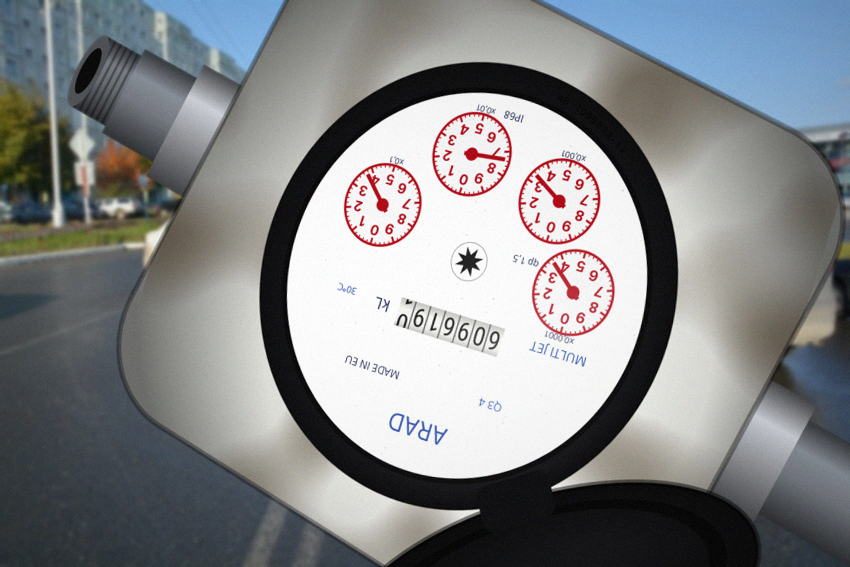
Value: 6096190.3733 kL
